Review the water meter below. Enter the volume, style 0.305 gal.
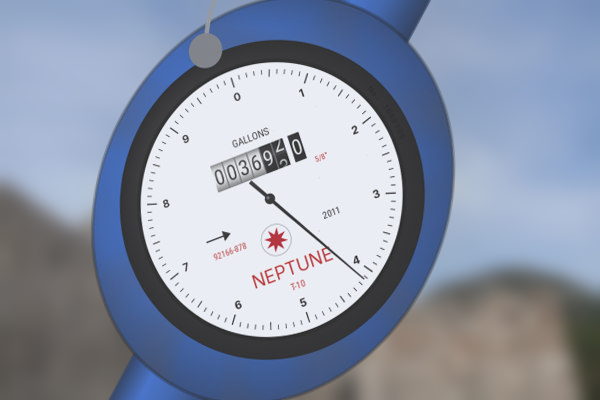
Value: 36924.1 gal
